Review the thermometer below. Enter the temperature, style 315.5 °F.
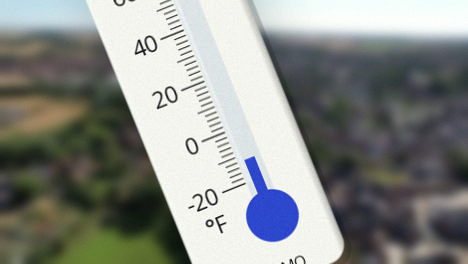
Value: -12 °F
